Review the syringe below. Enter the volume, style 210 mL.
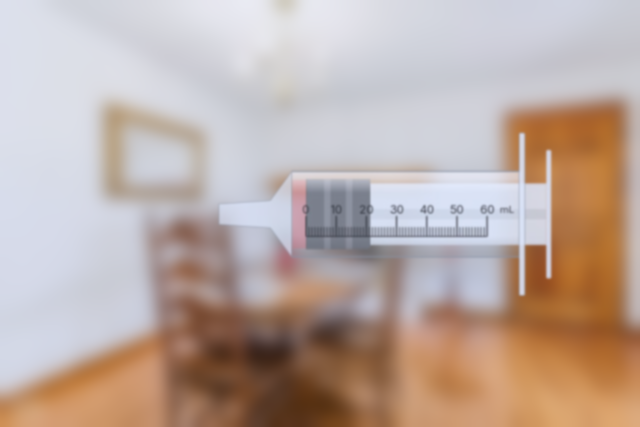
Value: 0 mL
